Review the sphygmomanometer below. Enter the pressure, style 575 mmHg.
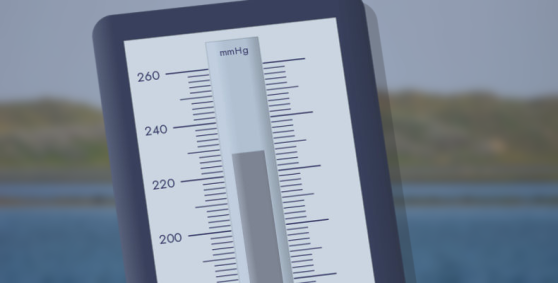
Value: 228 mmHg
